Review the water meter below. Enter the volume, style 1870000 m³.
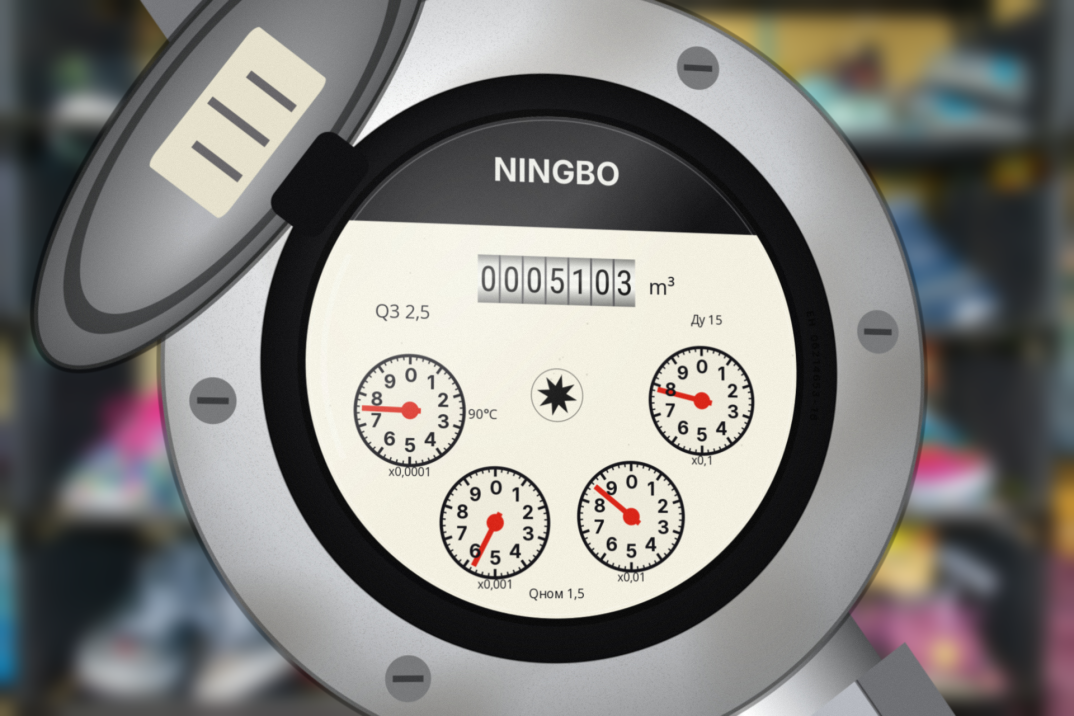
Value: 5103.7857 m³
